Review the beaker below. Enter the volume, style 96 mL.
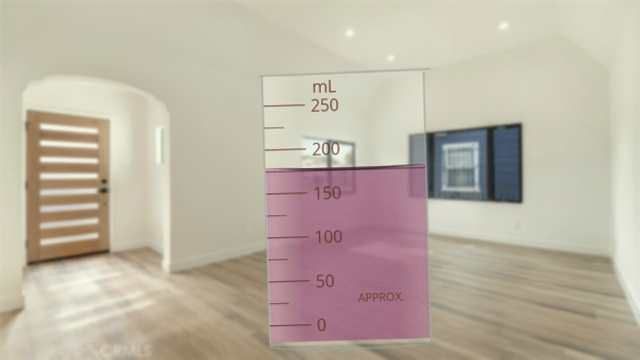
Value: 175 mL
